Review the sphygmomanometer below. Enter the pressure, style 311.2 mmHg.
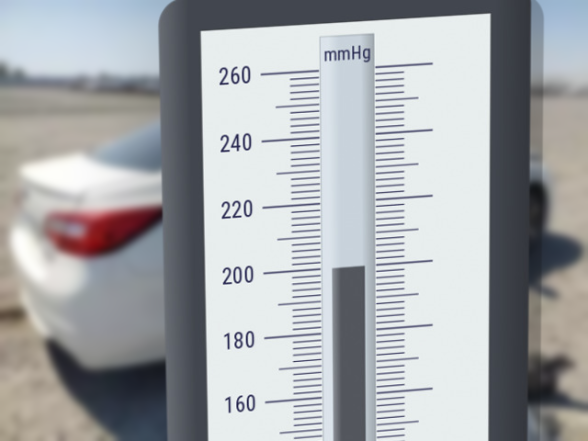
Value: 200 mmHg
